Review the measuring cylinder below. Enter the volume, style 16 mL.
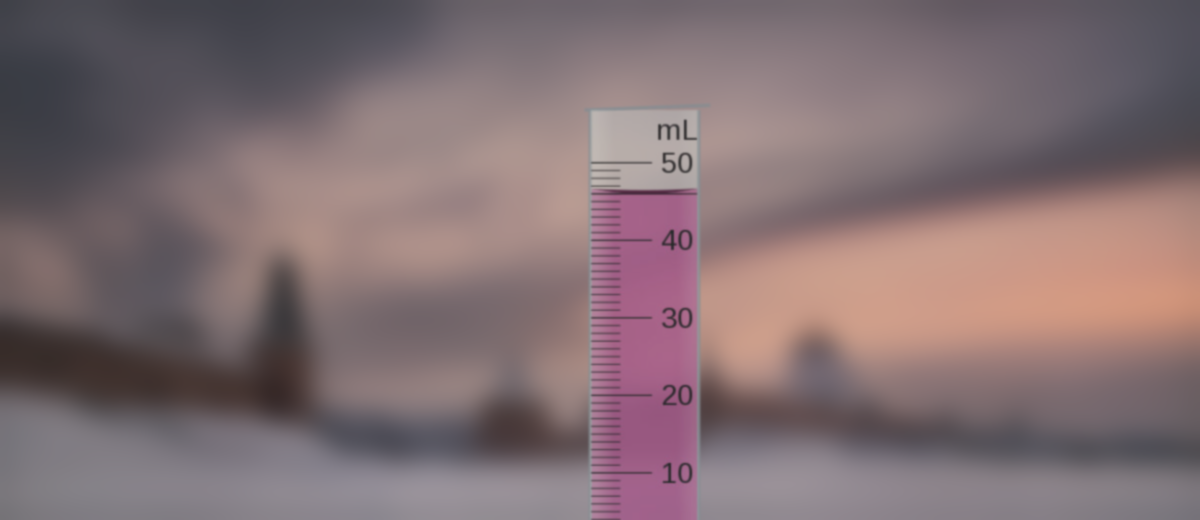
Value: 46 mL
